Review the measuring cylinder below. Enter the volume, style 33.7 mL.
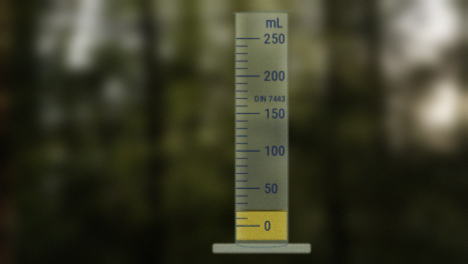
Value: 20 mL
